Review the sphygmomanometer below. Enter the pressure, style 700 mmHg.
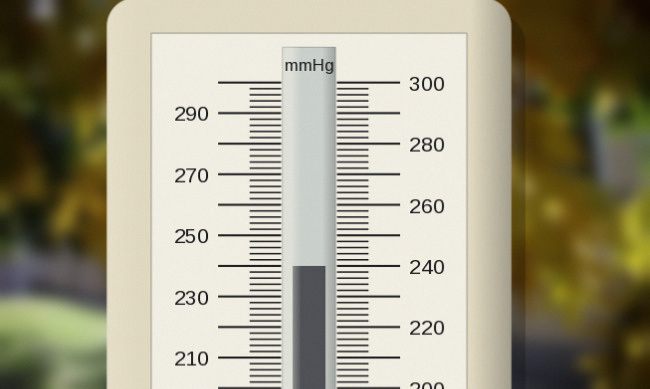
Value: 240 mmHg
